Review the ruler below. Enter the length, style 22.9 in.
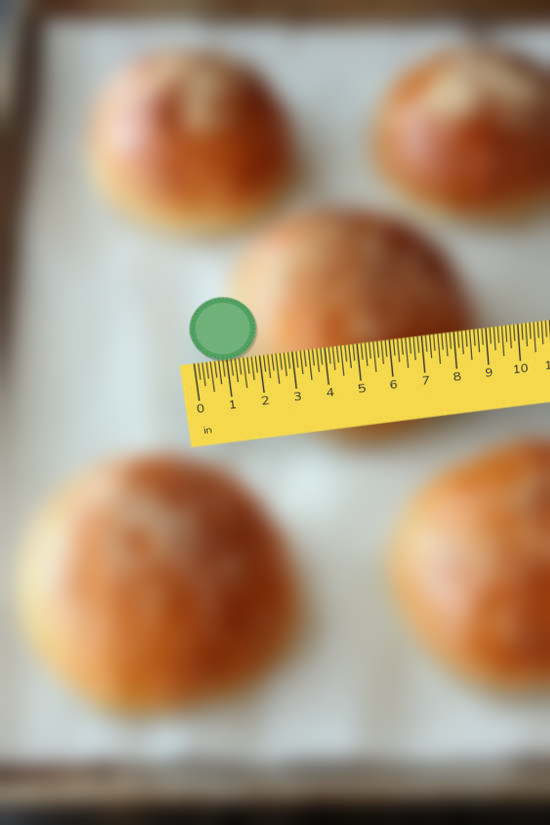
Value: 2 in
